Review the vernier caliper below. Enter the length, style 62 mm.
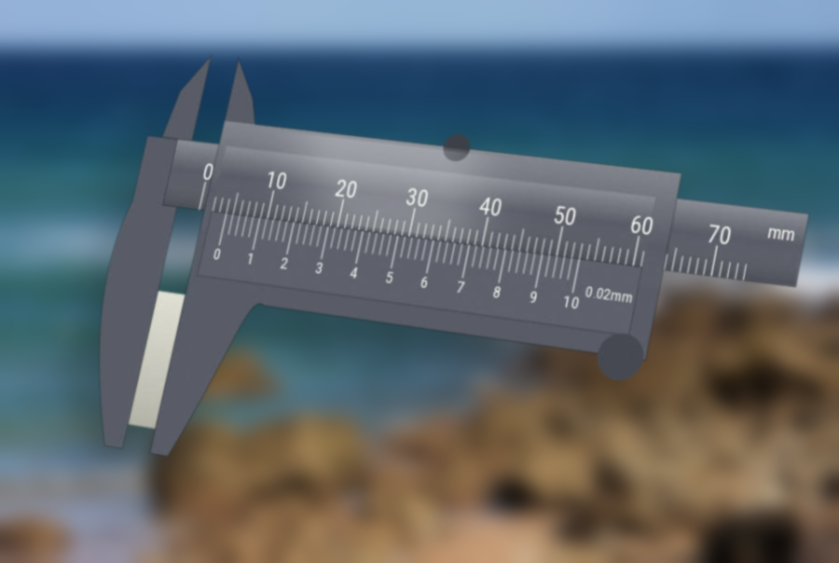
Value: 4.0 mm
